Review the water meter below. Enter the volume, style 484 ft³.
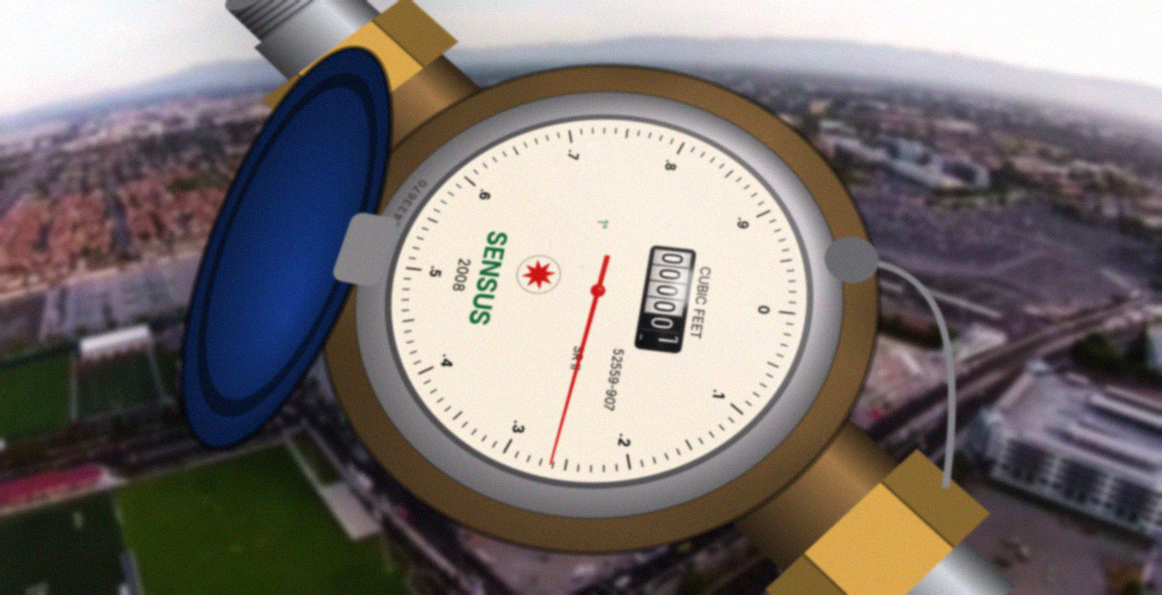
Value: 1.26 ft³
